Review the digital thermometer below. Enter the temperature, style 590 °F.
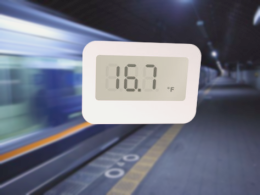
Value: 16.7 °F
